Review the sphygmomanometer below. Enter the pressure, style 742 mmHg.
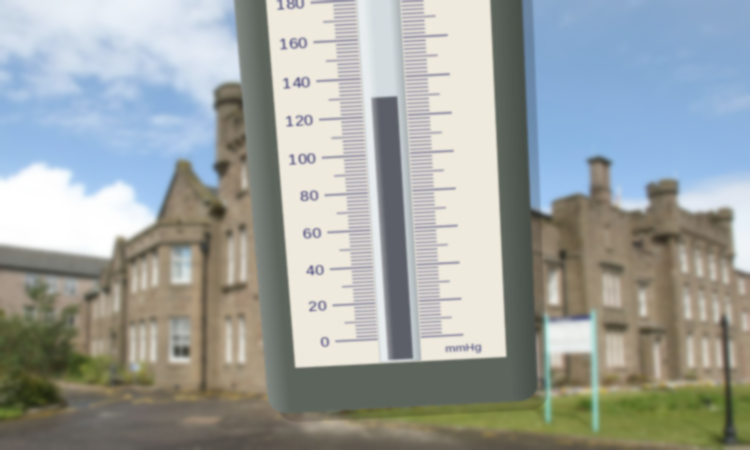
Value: 130 mmHg
